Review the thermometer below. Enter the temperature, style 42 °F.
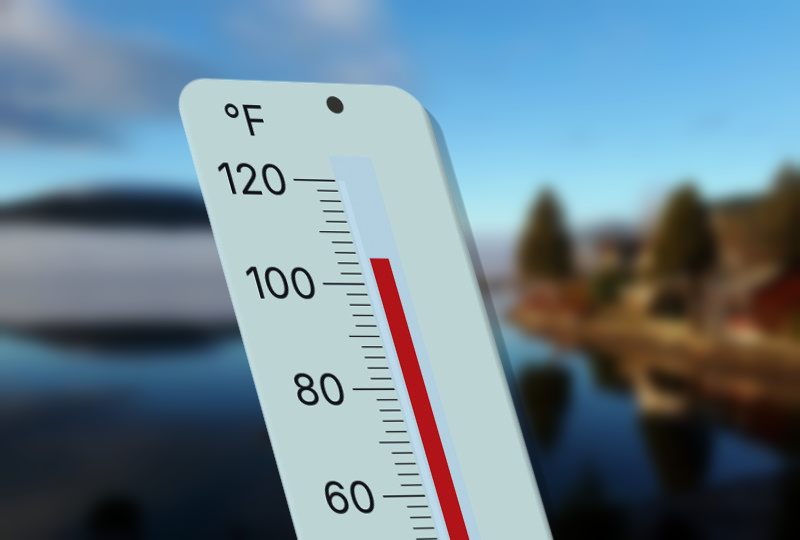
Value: 105 °F
